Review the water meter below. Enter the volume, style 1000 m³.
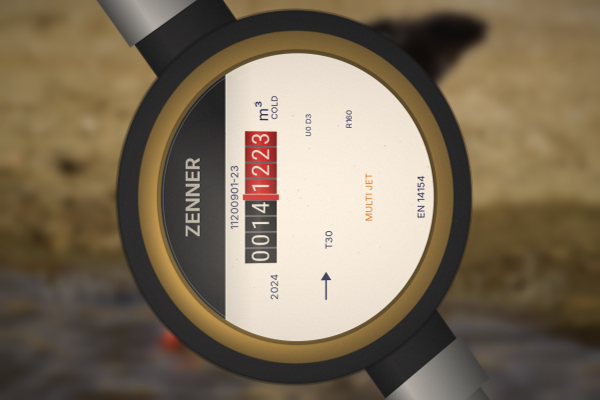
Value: 14.1223 m³
